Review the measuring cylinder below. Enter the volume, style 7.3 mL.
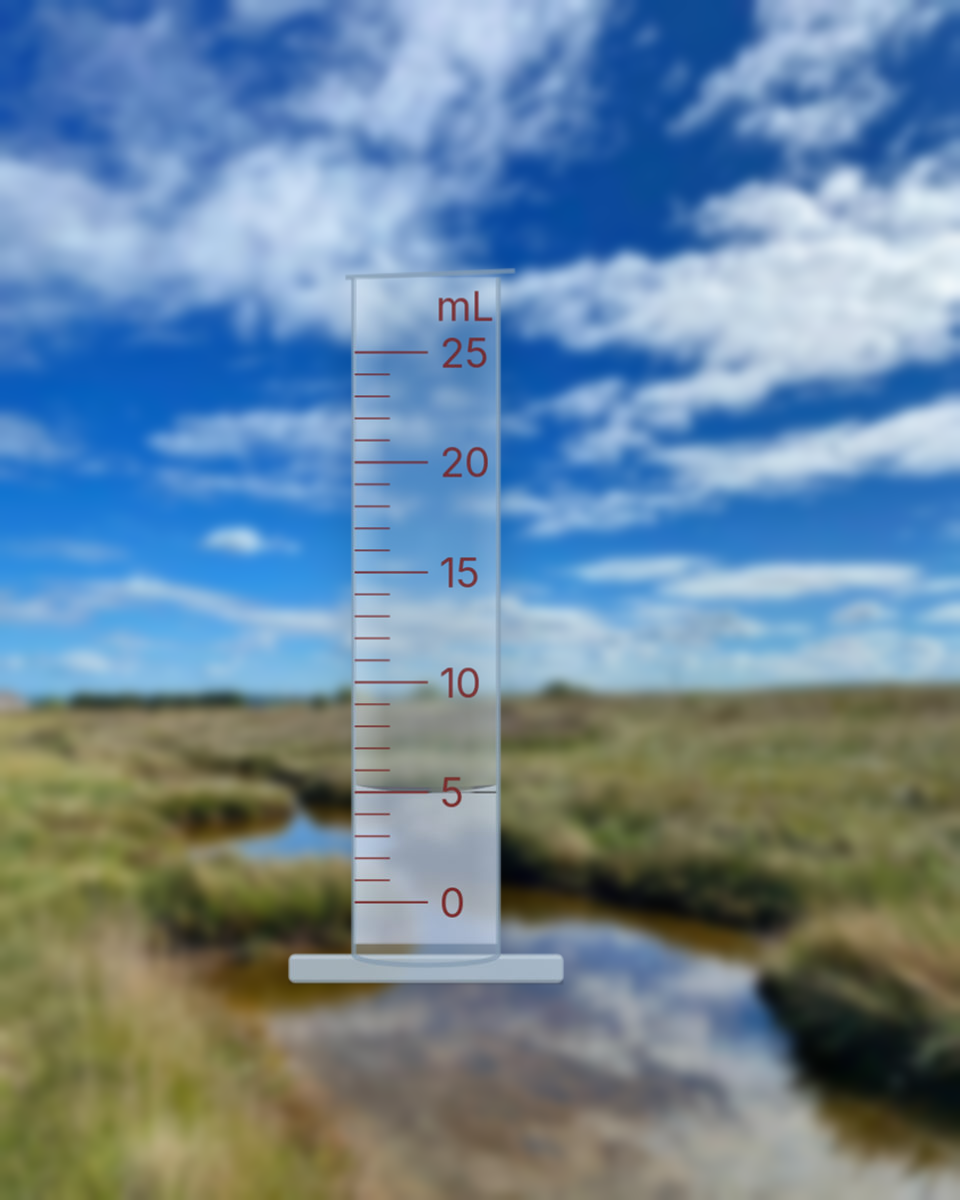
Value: 5 mL
